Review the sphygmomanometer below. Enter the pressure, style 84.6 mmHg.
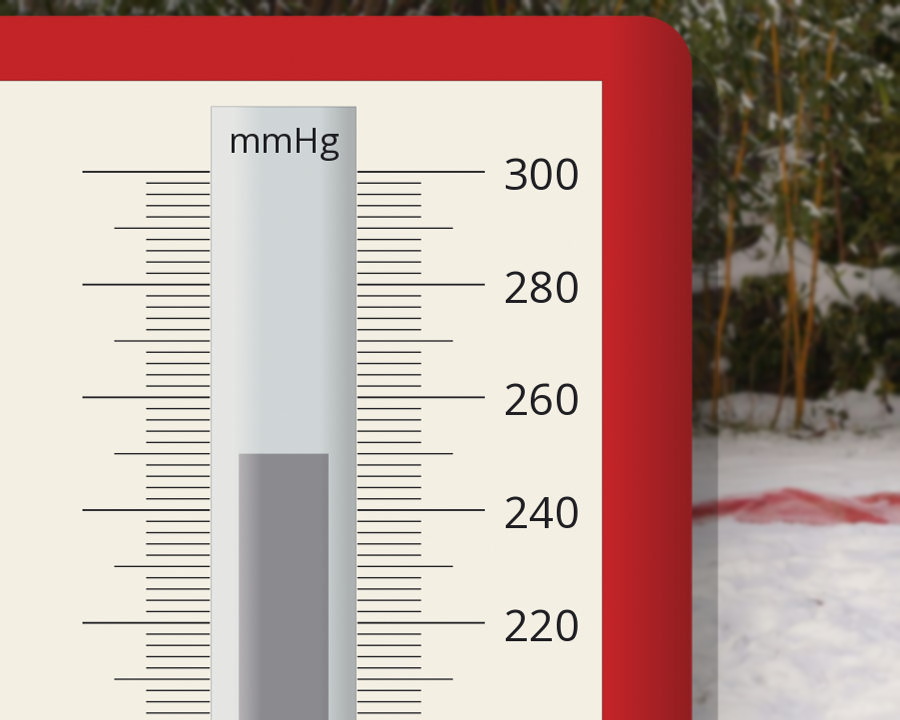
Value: 250 mmHg
